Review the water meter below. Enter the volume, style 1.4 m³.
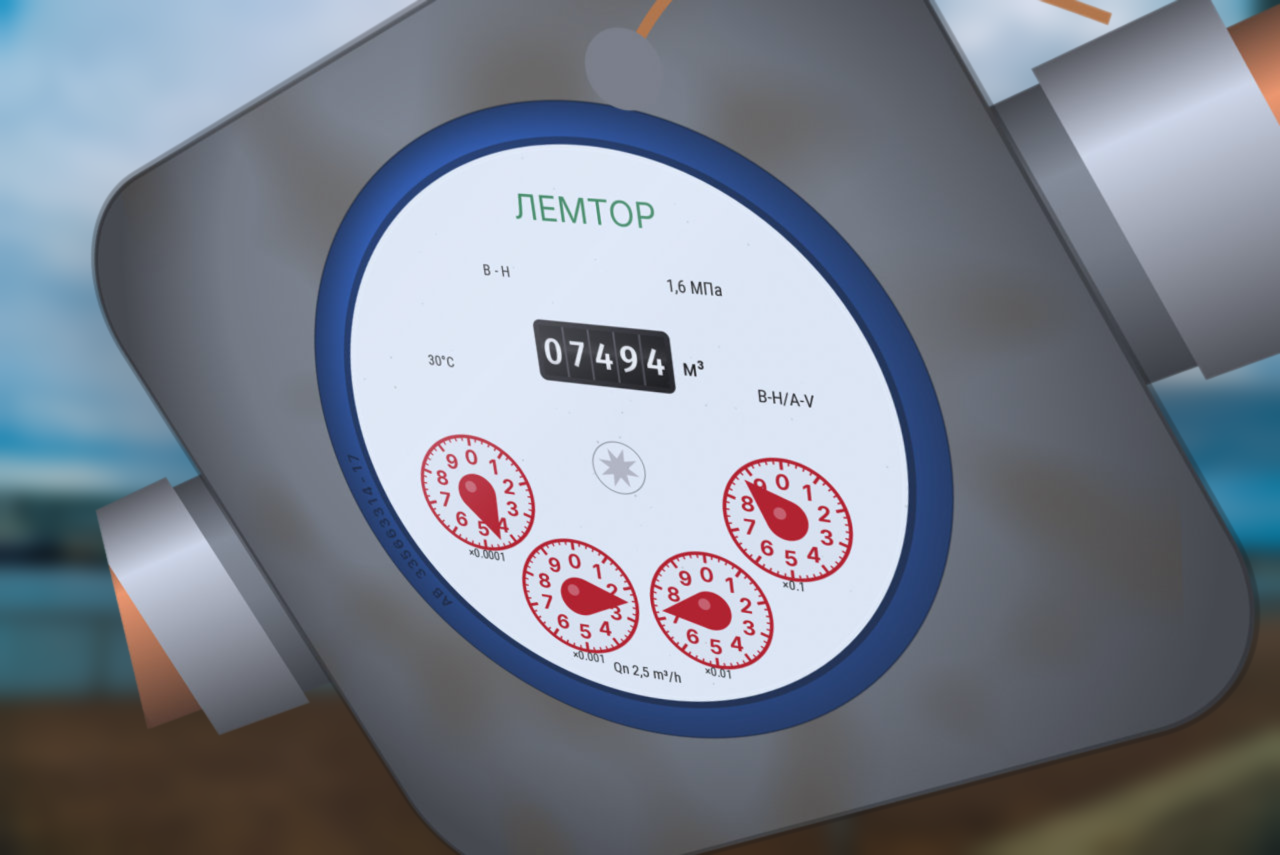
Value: 7494.8724 m³
